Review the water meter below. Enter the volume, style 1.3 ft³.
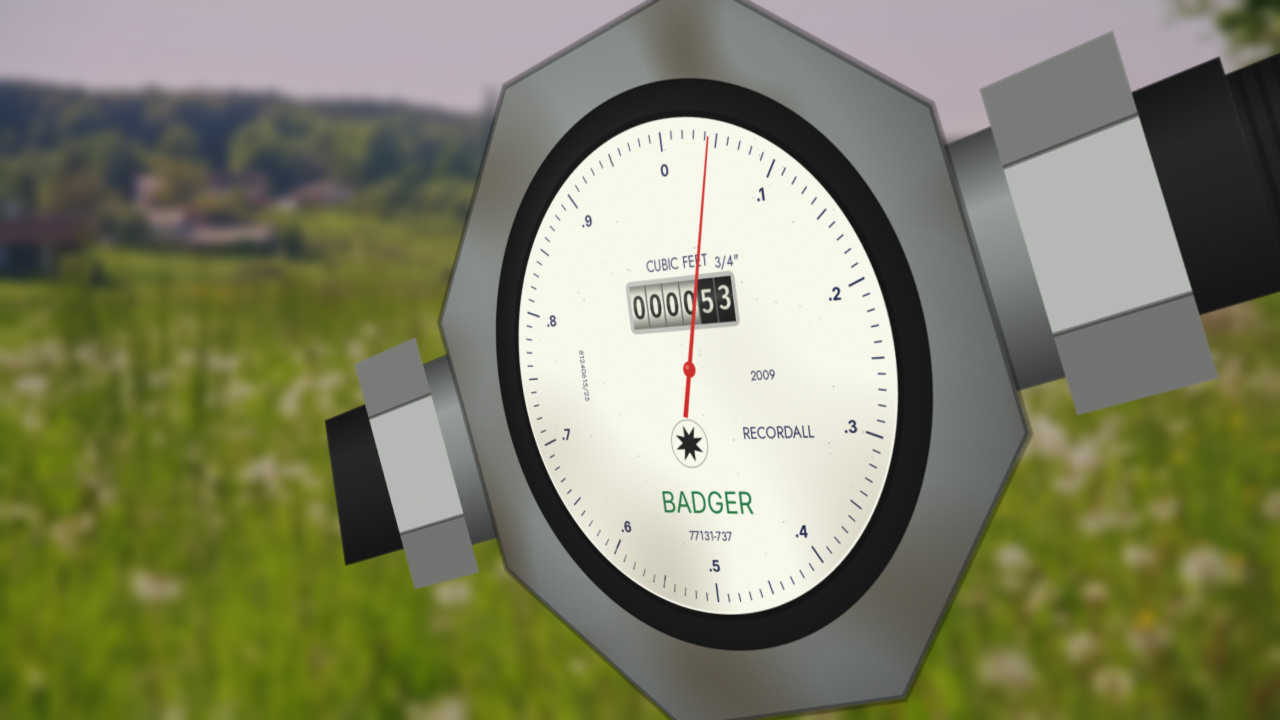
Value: 53.04 ft³
